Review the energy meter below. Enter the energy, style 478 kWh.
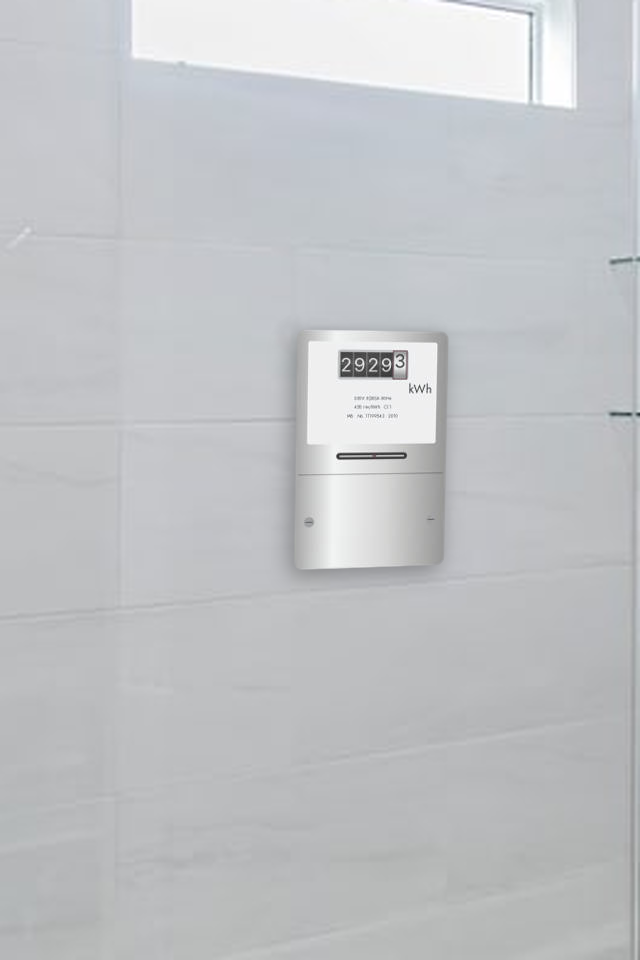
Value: 2929.3 kWh
